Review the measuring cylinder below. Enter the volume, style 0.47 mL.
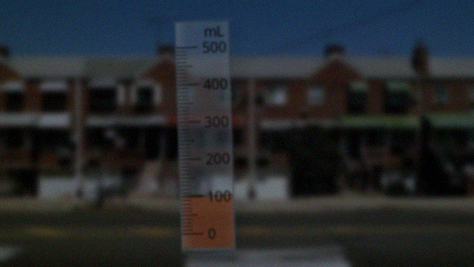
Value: 100 mL
